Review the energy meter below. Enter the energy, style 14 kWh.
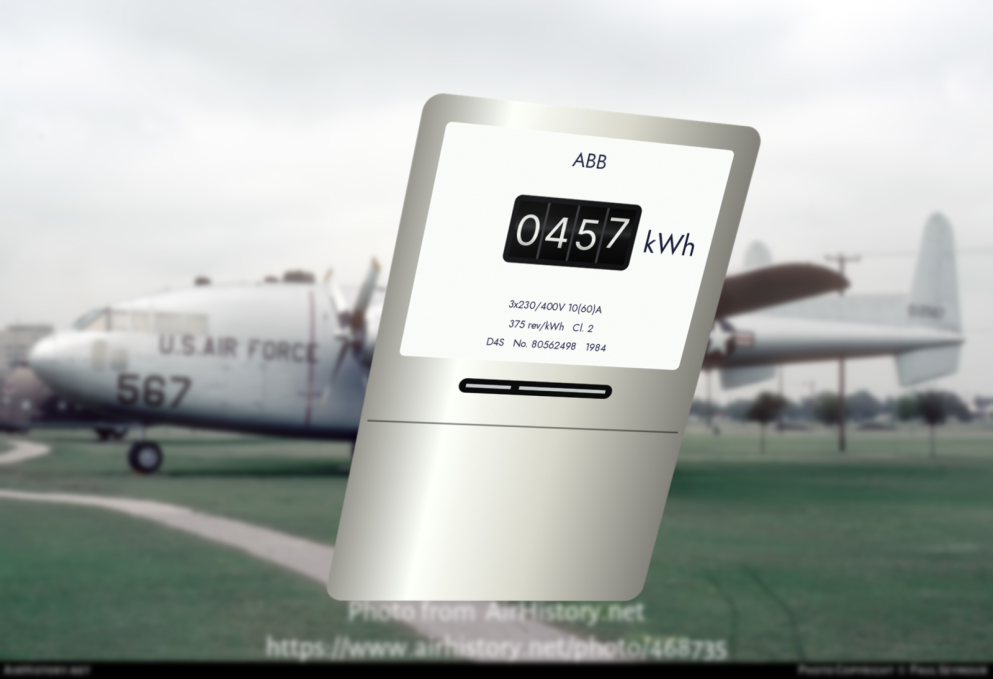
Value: 457 kWh
